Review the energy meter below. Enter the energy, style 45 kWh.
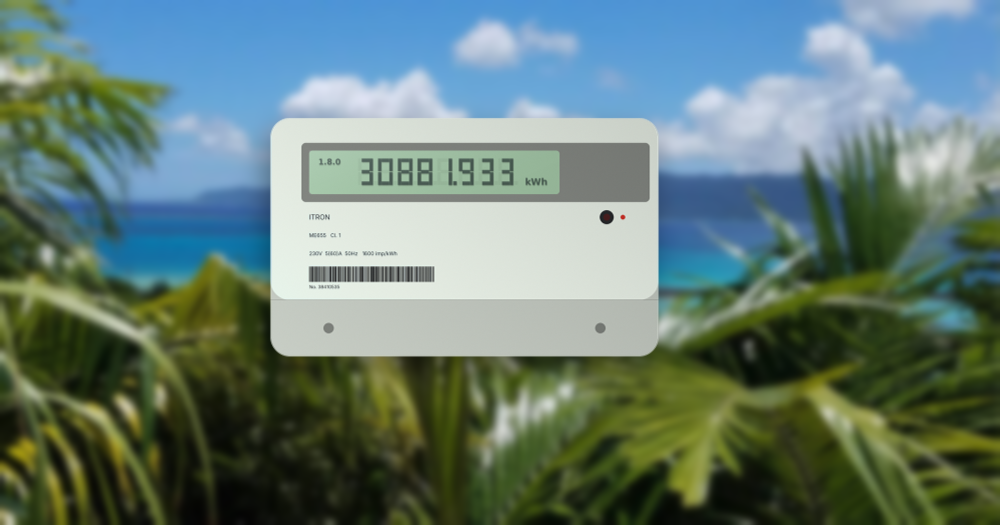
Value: 30881.933 kWh
